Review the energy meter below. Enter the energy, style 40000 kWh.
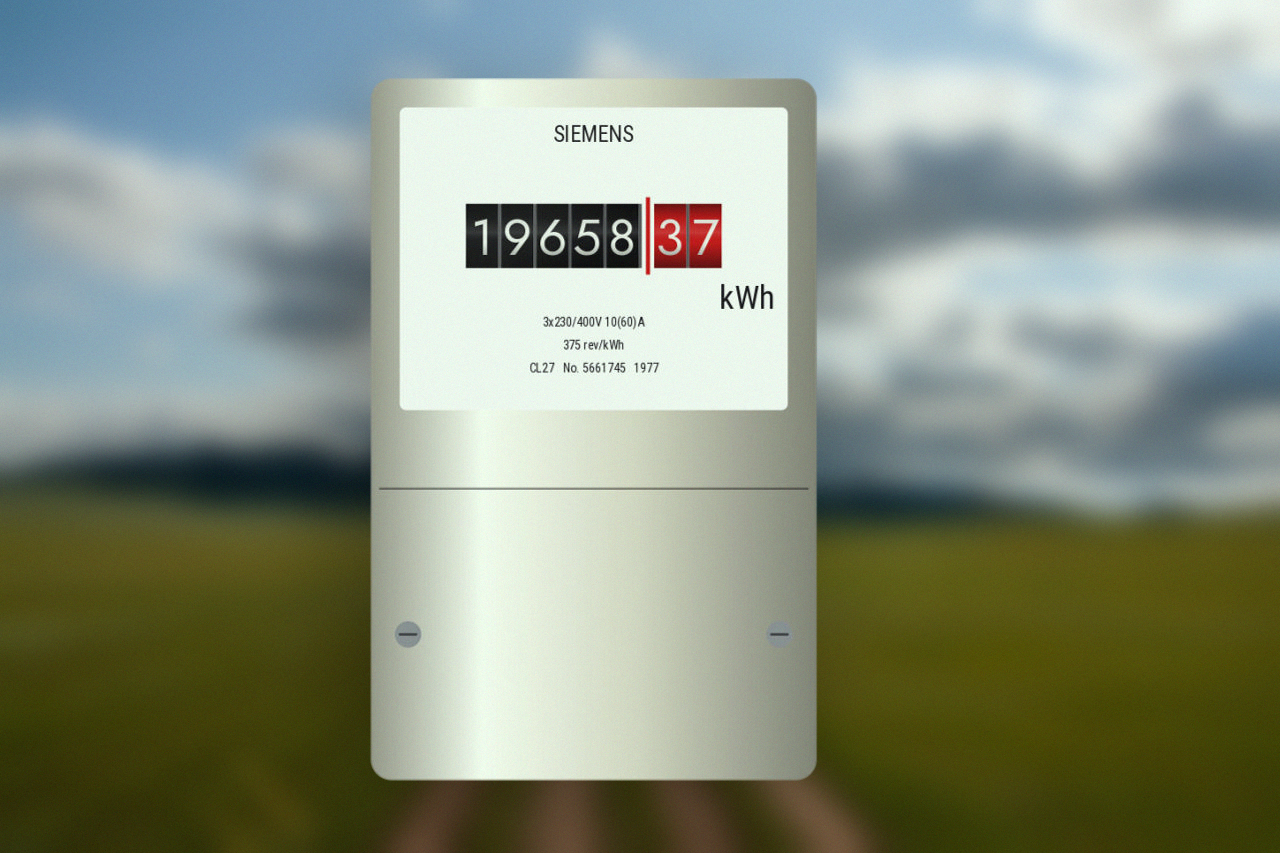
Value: 19658.37 kWh
